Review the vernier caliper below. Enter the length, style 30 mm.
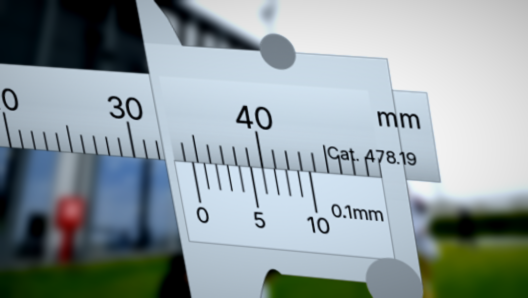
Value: 34.6 mm
